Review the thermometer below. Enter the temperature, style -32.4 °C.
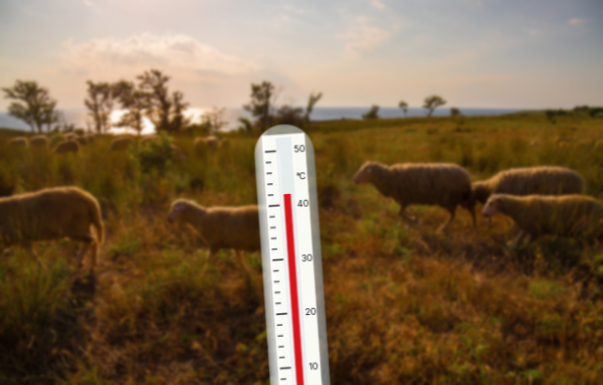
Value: 42 °C
